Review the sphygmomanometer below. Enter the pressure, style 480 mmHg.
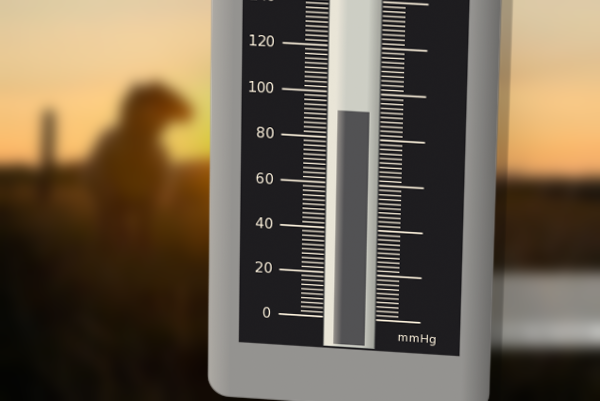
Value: 92 mmHg
